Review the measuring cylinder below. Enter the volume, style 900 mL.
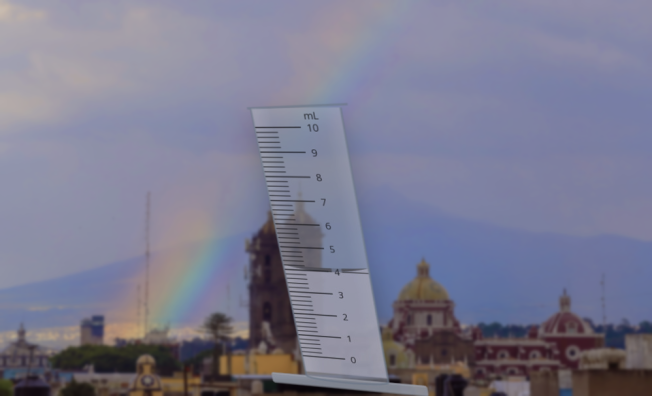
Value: 4 mL
